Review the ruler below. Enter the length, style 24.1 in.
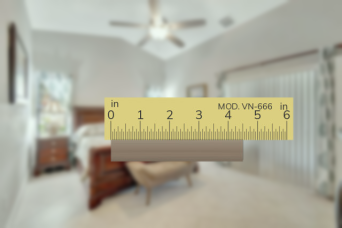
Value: 4.5 in
